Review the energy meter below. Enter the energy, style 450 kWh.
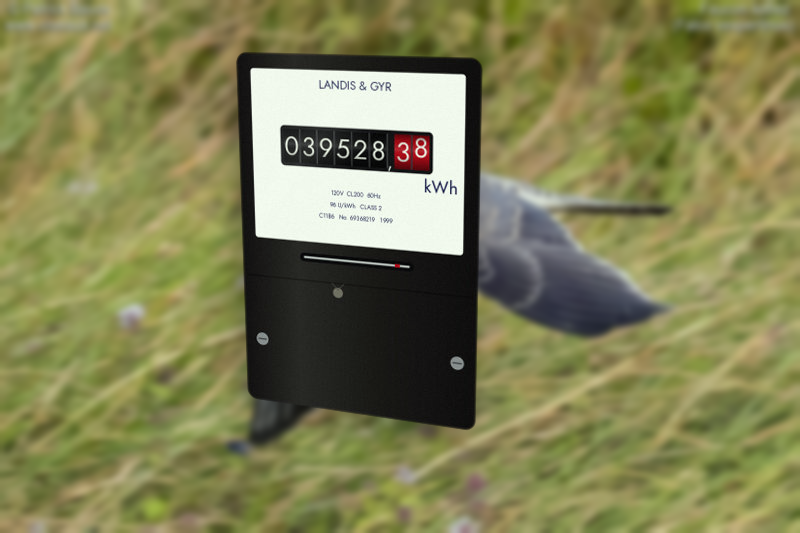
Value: 39528.38 kWh
